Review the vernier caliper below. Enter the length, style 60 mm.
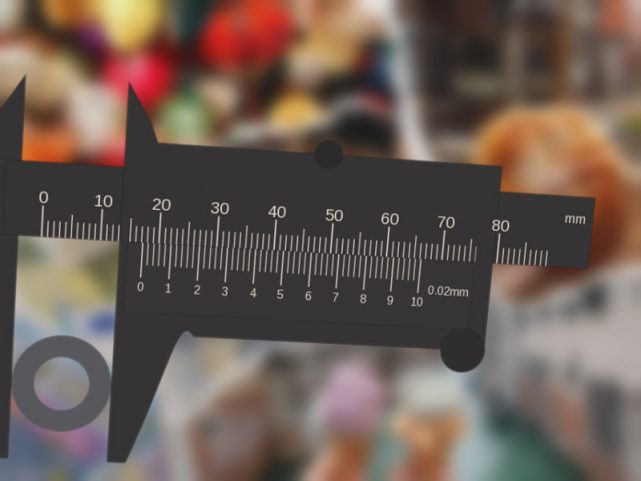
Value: 17.2 mm
